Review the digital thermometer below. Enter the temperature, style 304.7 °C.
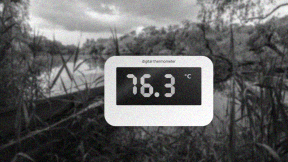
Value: 76.3 °C
